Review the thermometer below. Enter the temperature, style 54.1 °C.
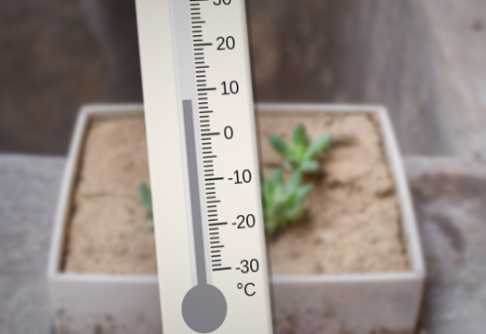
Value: 8 °C
